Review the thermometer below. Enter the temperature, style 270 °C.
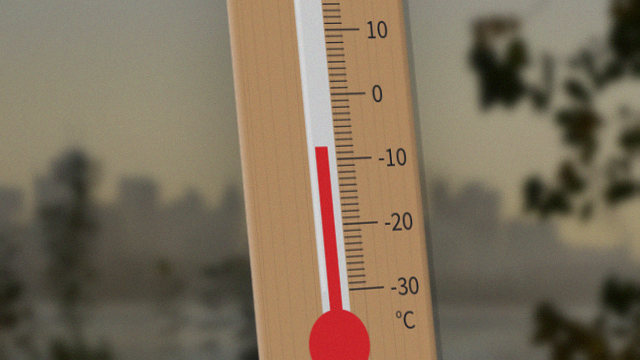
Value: -8 °C
